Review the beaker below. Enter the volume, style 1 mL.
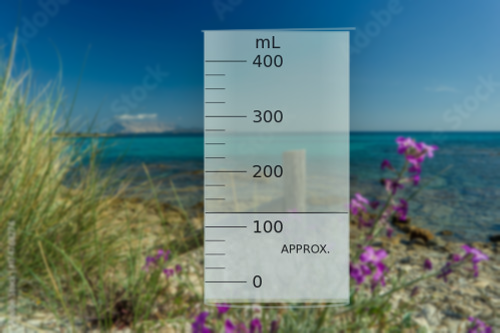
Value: 125 mL
